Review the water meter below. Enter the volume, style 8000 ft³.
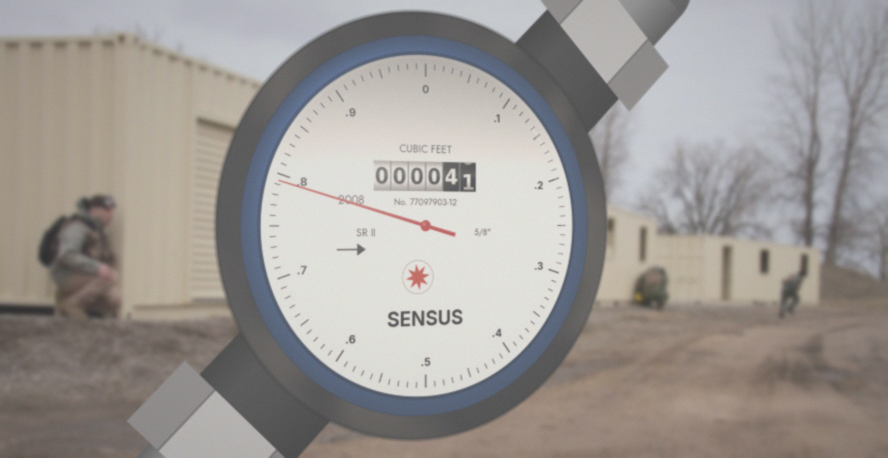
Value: 40.79 ft³
